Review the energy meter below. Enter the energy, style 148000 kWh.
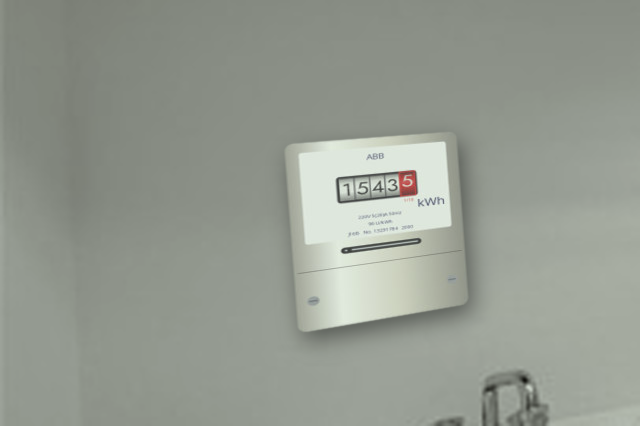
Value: 1543.5 kWh
